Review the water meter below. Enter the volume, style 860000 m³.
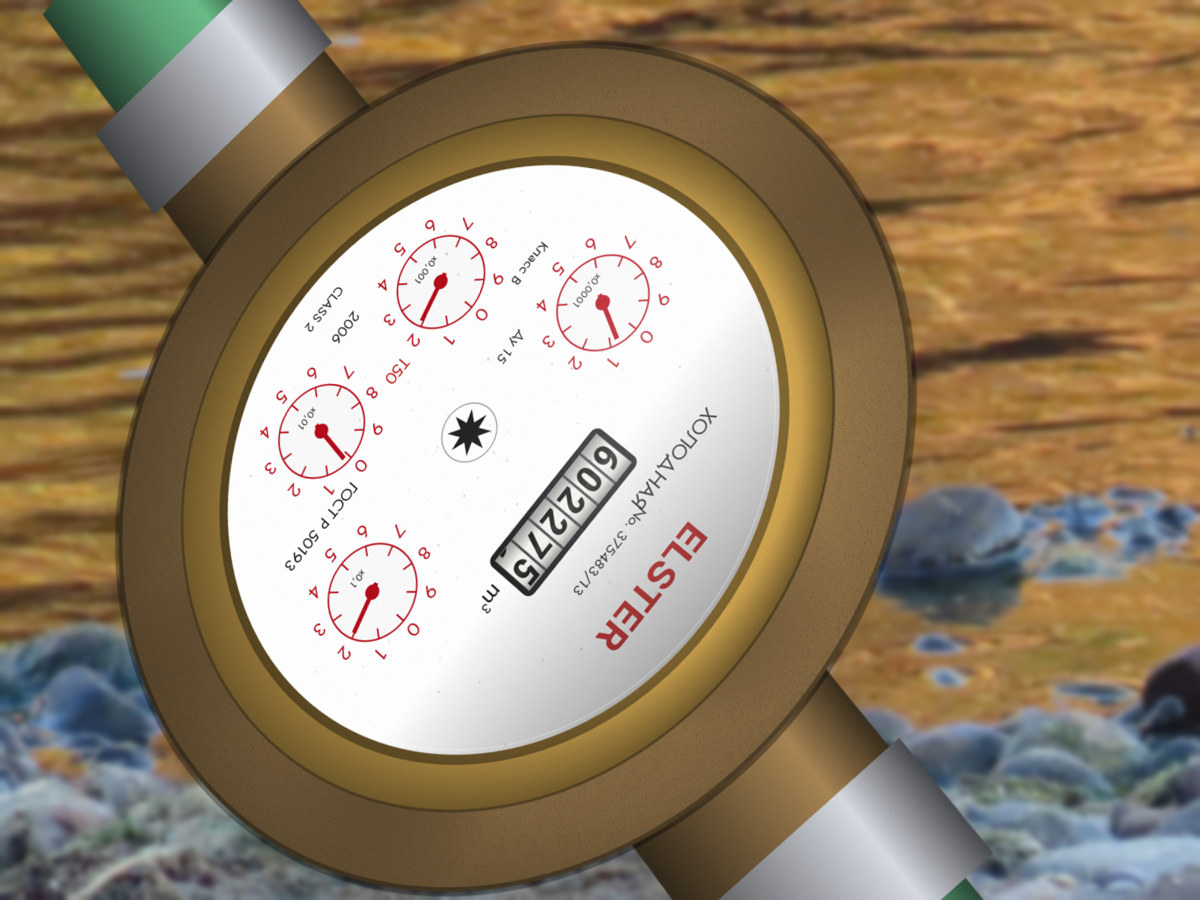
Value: 602275.2020 m³
